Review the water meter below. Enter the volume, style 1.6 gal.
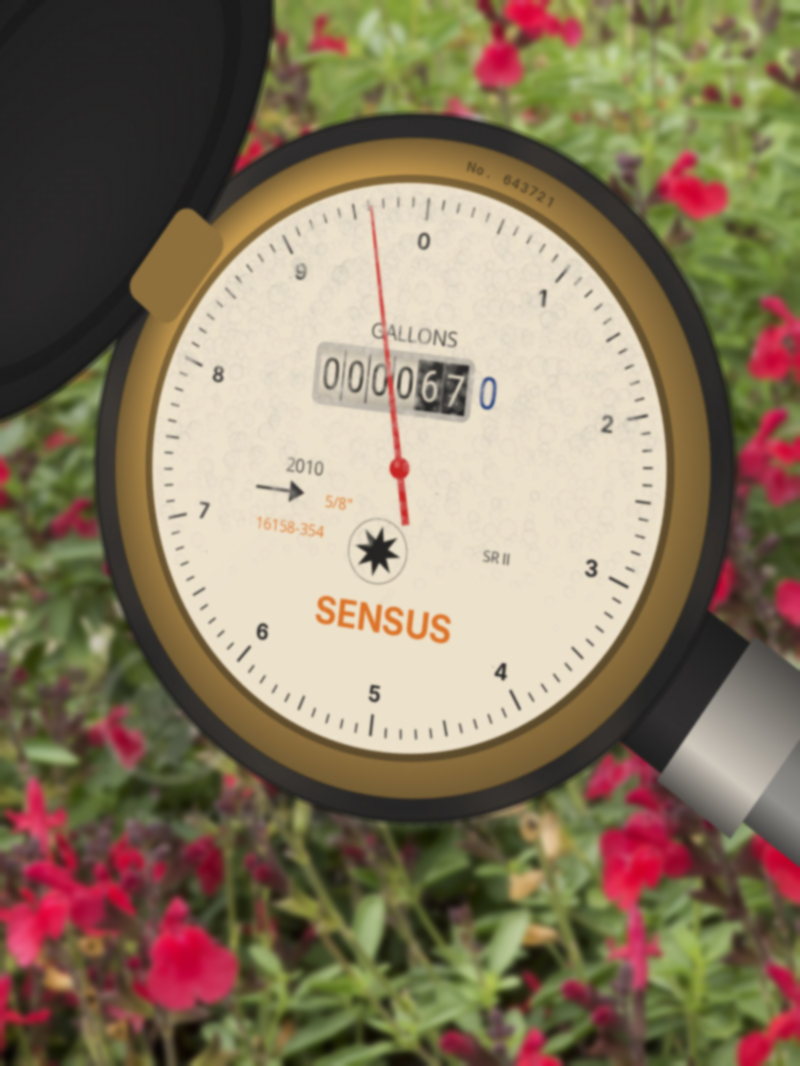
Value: 669.6 gal
